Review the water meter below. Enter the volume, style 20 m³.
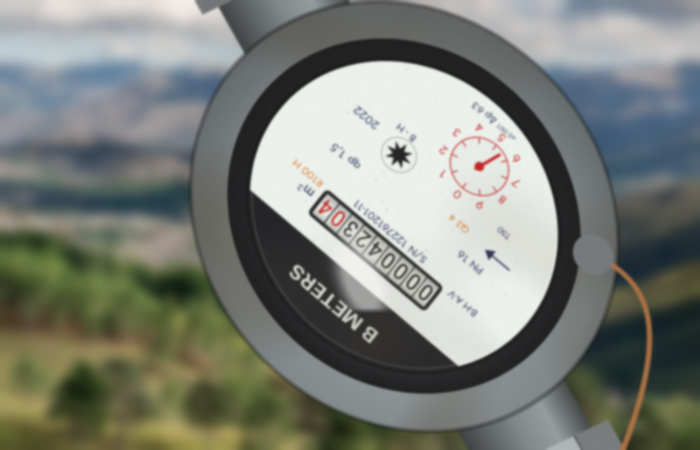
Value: 423.045 m³
